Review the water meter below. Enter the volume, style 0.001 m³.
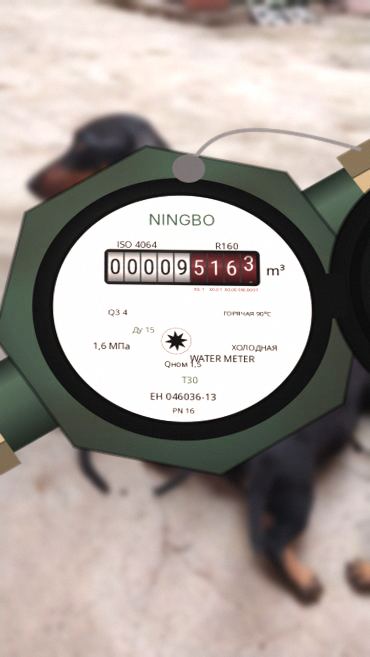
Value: 9.5163 m³
